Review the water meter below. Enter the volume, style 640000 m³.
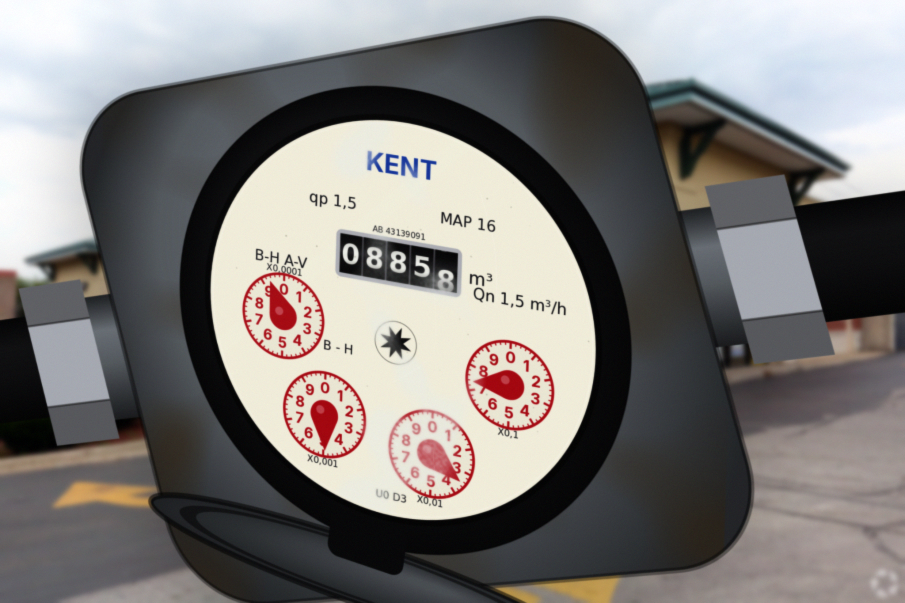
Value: 8857.7349 m³
